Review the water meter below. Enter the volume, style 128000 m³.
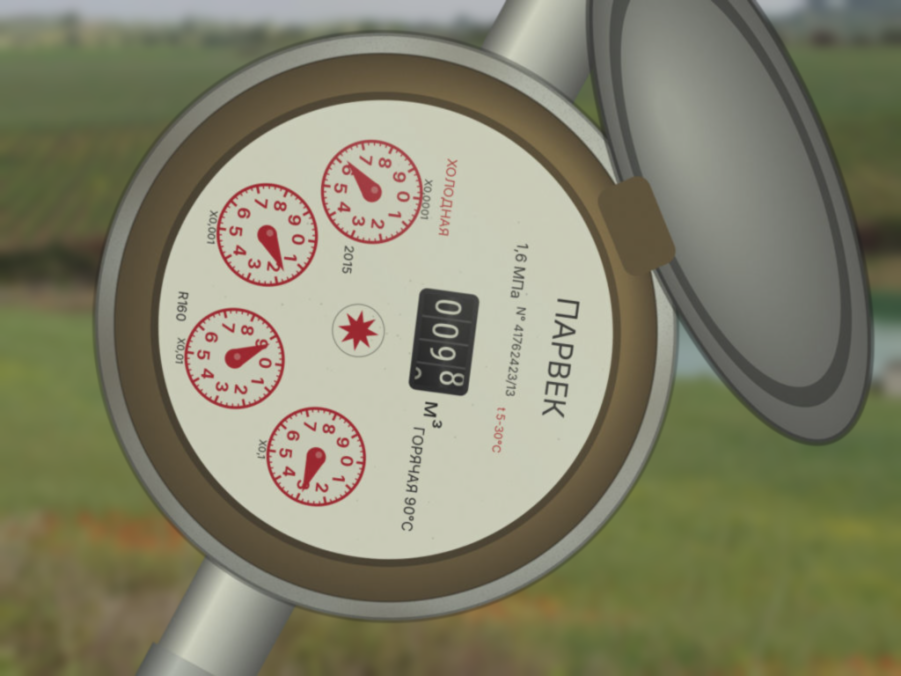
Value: 98.2916 m³
